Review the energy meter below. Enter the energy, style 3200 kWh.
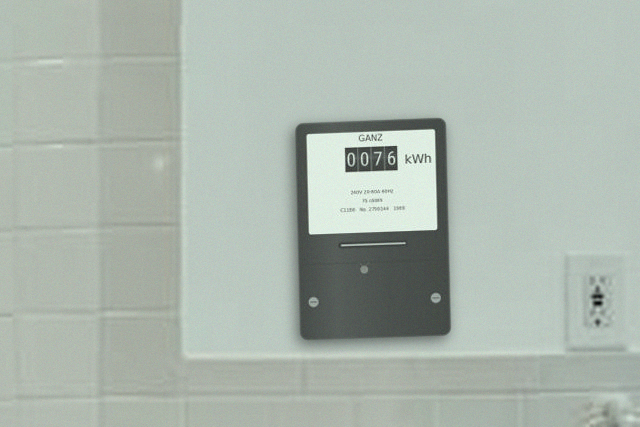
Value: 76 kWh
